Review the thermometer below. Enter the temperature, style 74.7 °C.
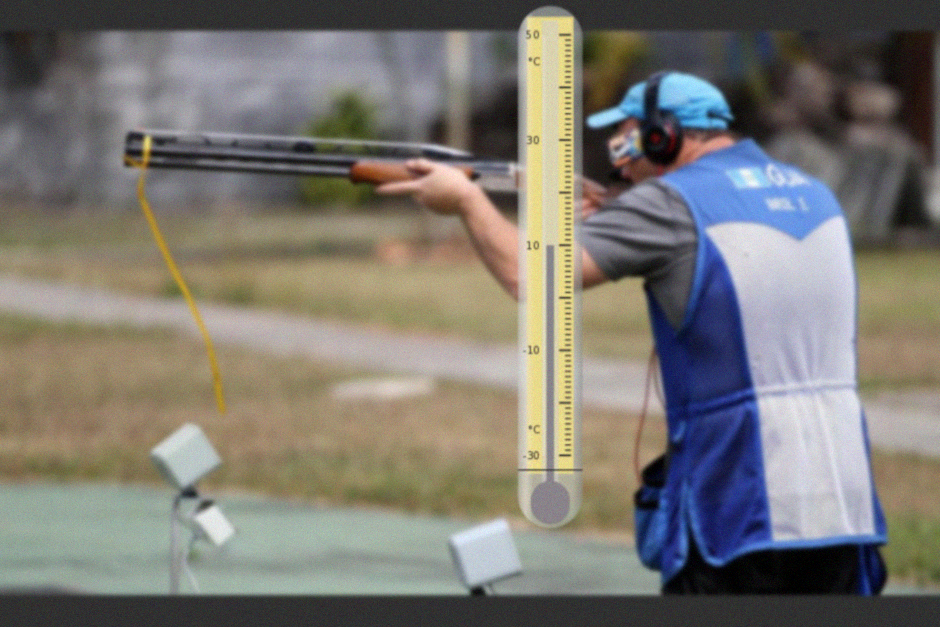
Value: 10 °C
